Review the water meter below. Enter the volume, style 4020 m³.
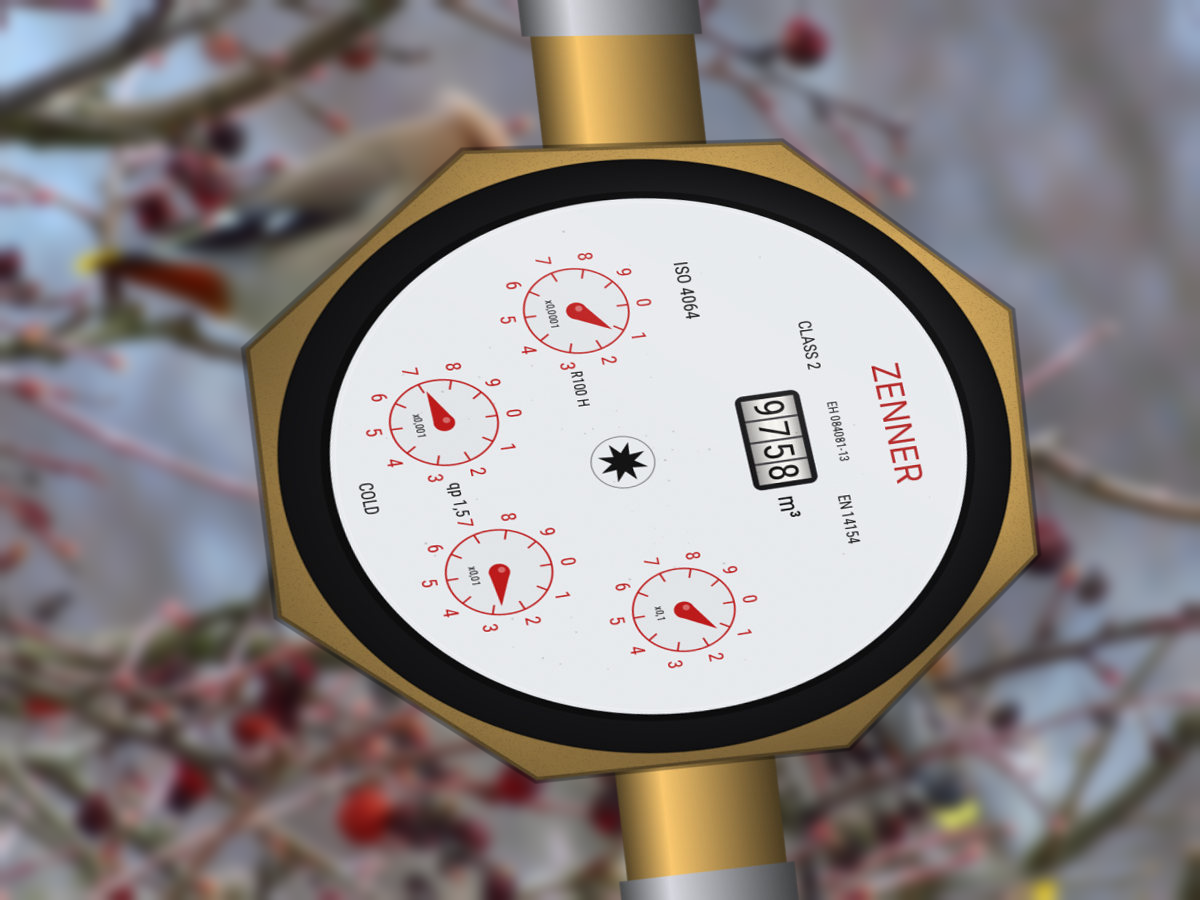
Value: 9758.1271 m³
